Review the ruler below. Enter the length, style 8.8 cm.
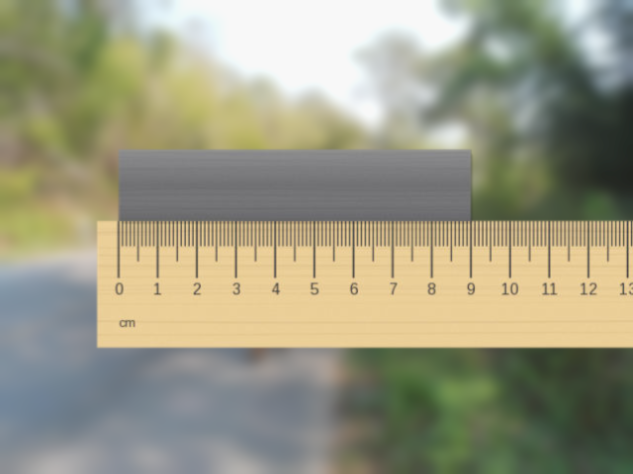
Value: 9 cm
